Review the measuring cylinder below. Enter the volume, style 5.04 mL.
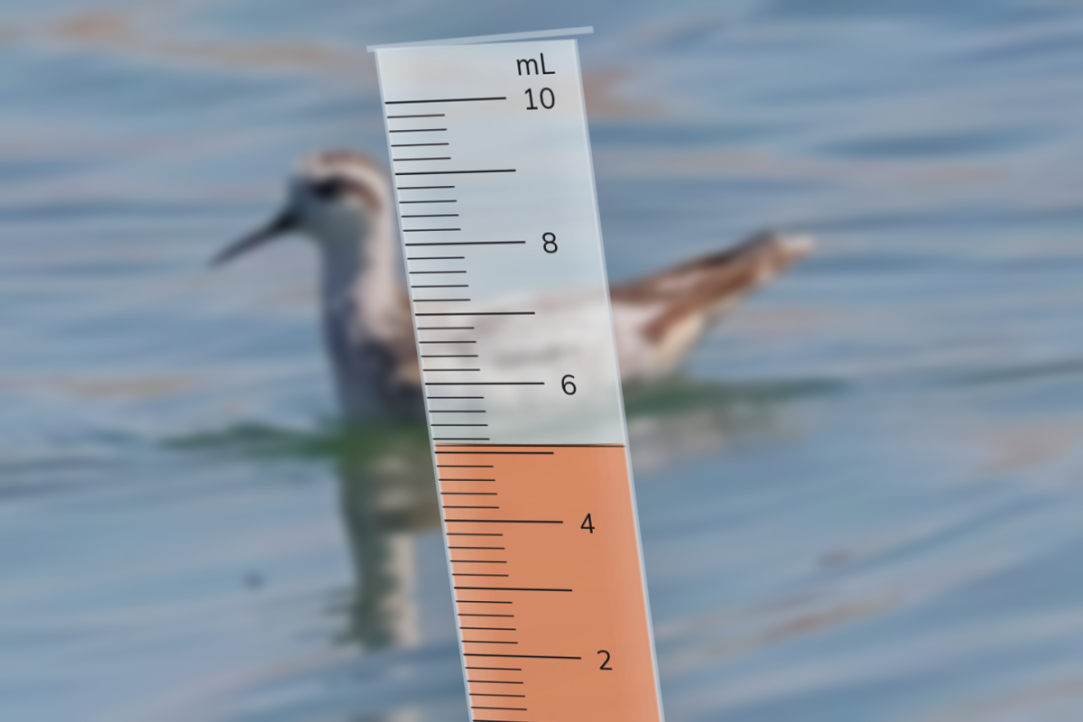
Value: 5.1 mL
